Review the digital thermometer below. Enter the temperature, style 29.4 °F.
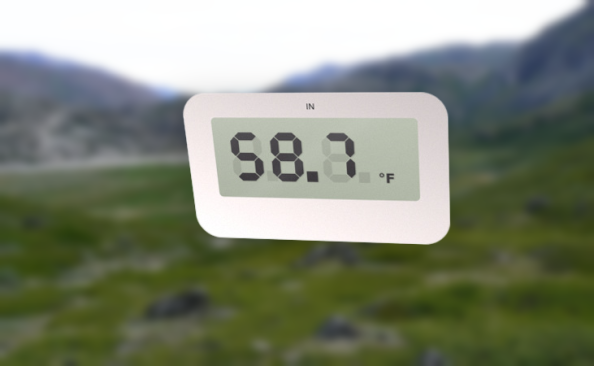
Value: 58.7 °F
